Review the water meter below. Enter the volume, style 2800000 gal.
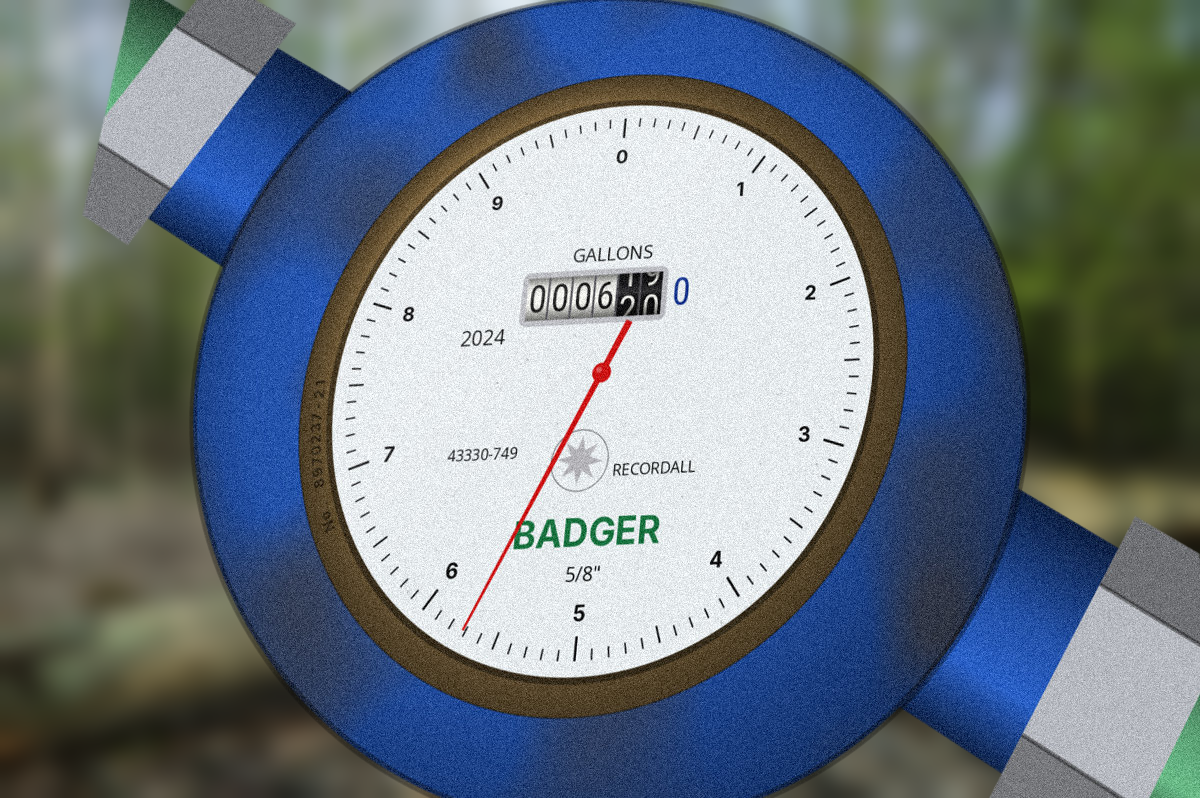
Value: 6195.7 gal
